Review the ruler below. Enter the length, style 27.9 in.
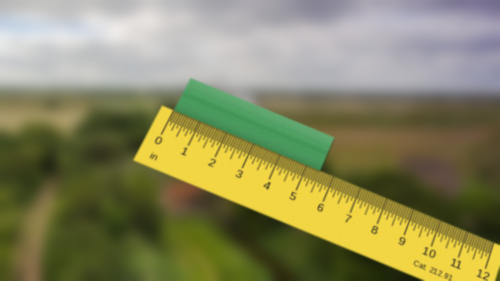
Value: 5.5 in
